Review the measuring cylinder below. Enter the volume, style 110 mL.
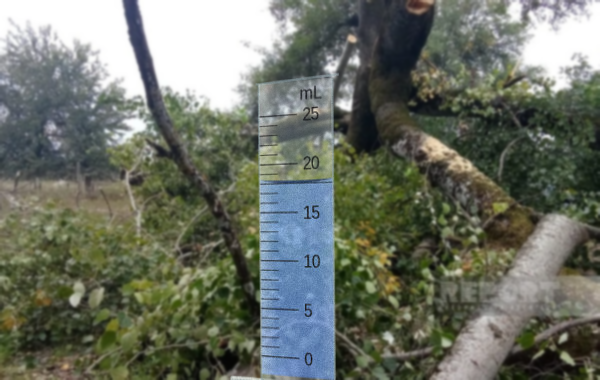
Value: 18 mL
